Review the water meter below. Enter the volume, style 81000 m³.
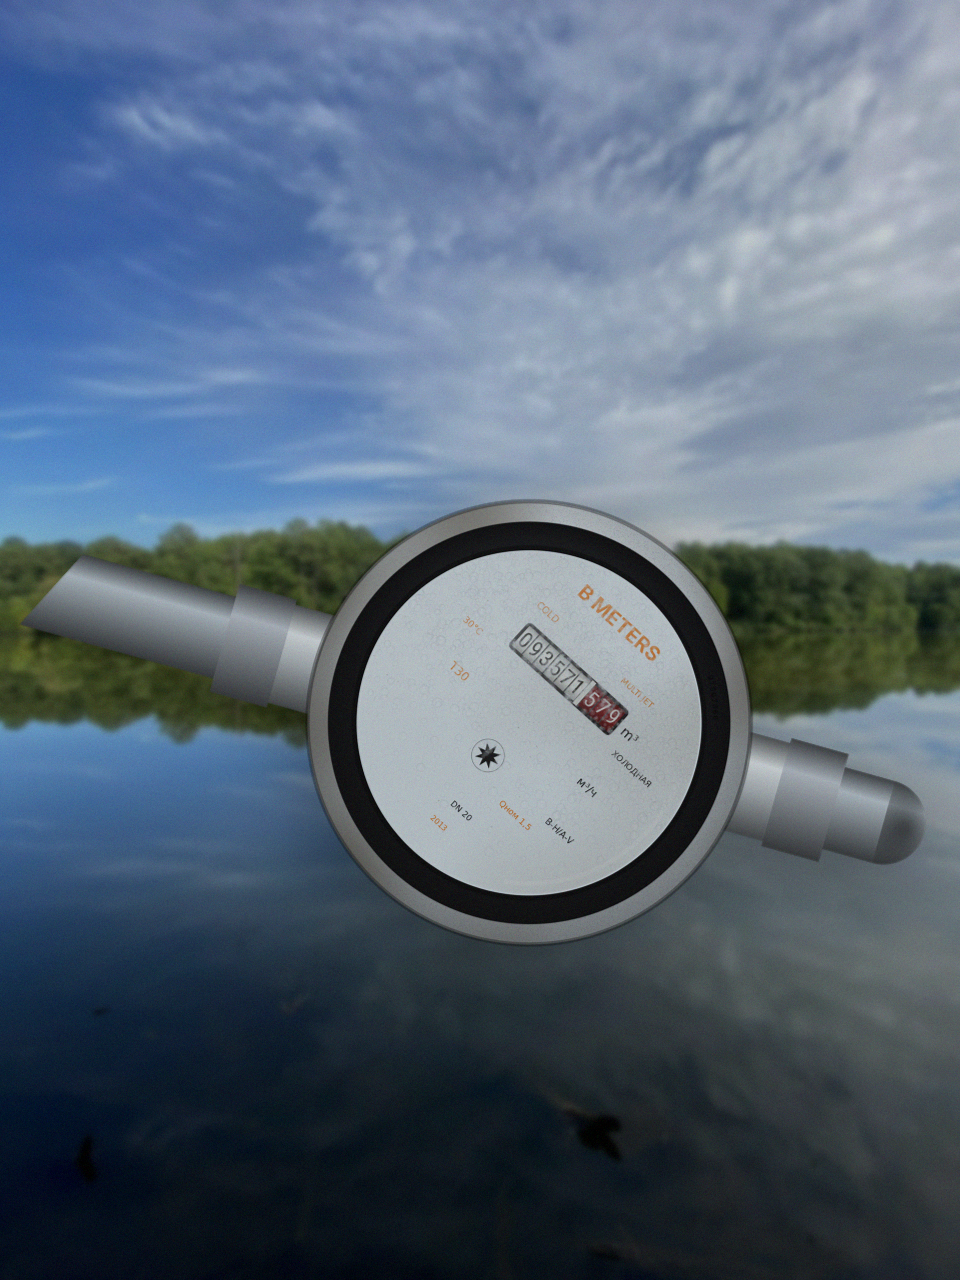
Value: 93571.579 m³
